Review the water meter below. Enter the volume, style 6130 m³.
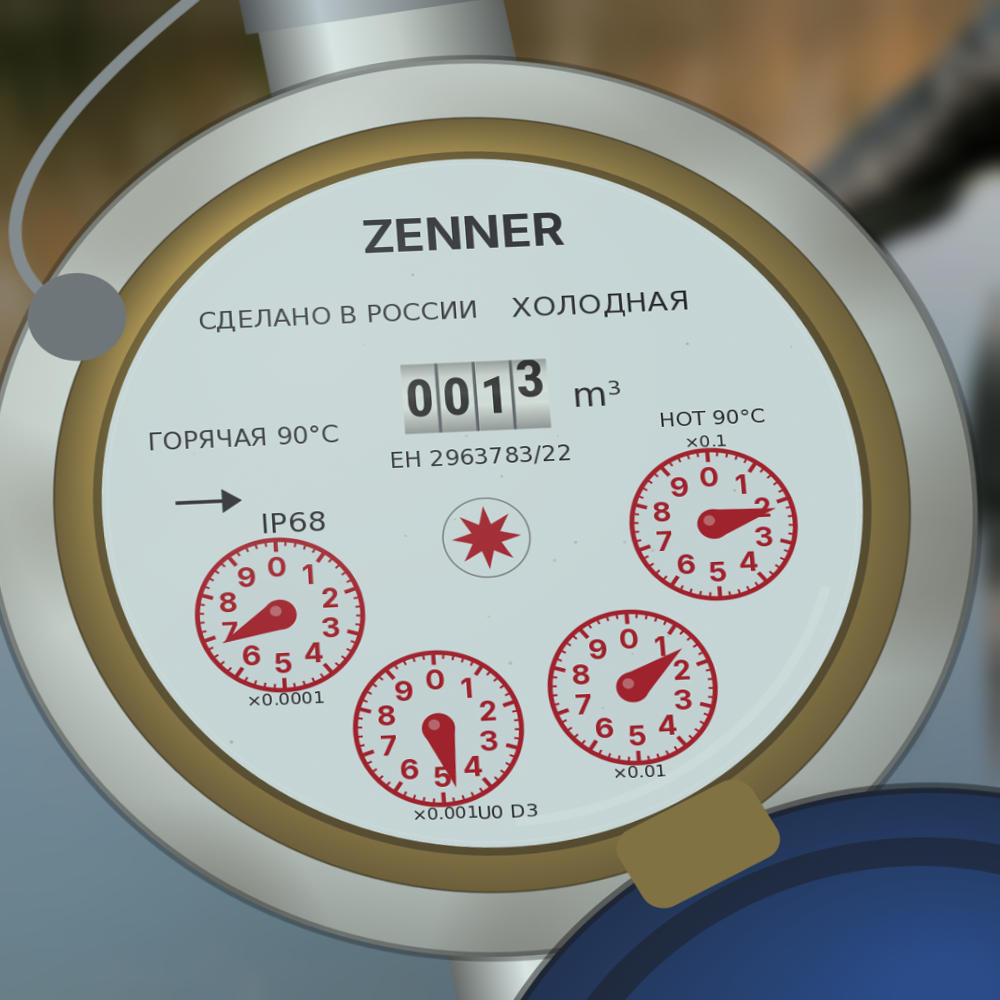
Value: 13.2146 m³
